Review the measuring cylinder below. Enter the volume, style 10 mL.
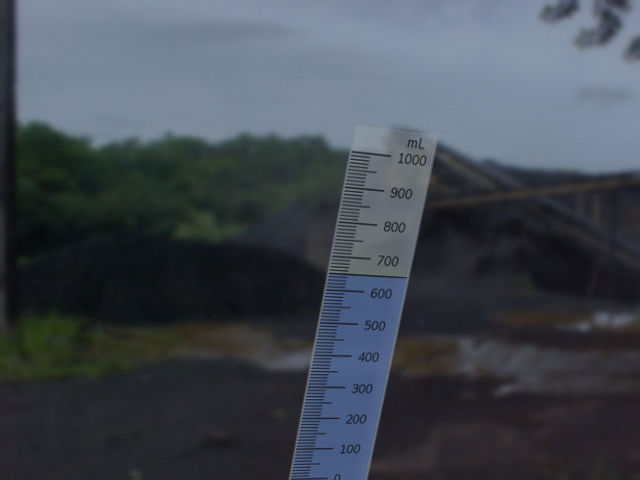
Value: 650 mL
